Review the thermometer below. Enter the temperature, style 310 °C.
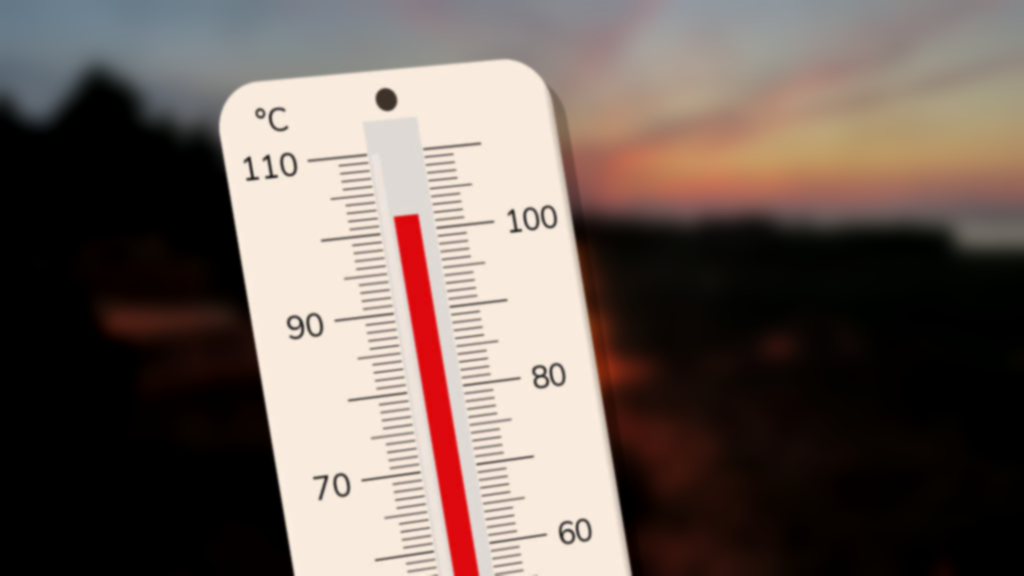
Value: 102 °C
